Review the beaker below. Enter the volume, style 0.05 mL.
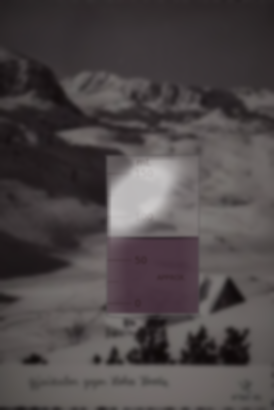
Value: 75 mL
